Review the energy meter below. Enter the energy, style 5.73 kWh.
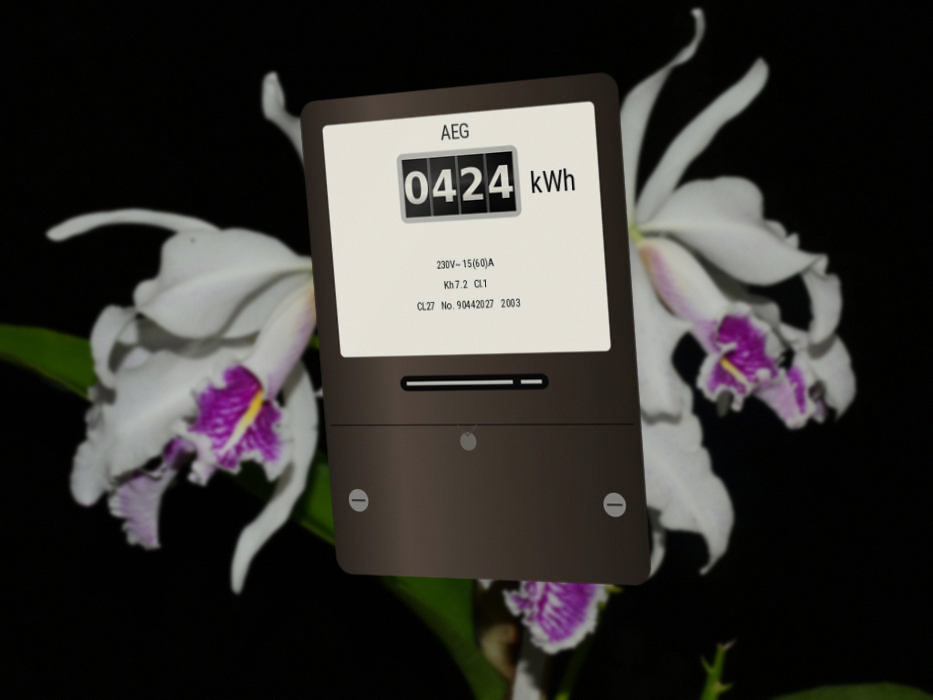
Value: 424 kWh
